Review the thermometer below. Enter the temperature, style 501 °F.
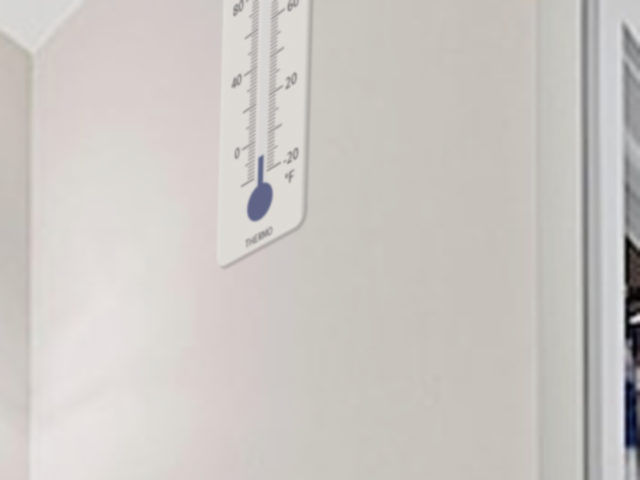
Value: -10 °F
